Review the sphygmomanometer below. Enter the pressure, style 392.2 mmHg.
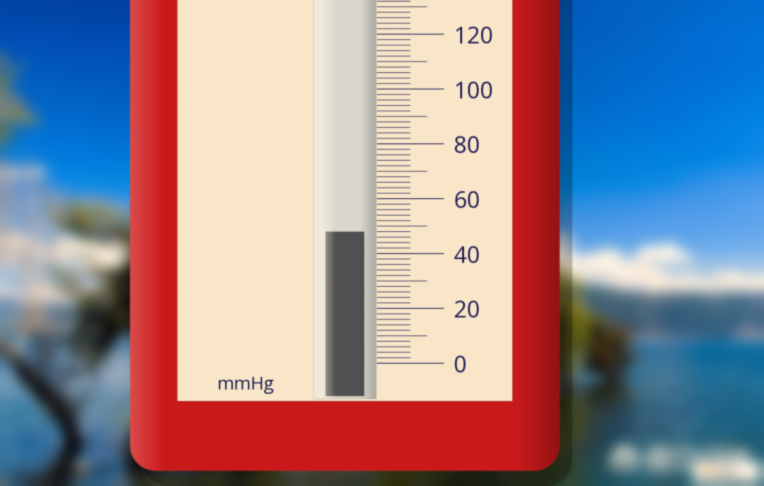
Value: 48 mmHg
